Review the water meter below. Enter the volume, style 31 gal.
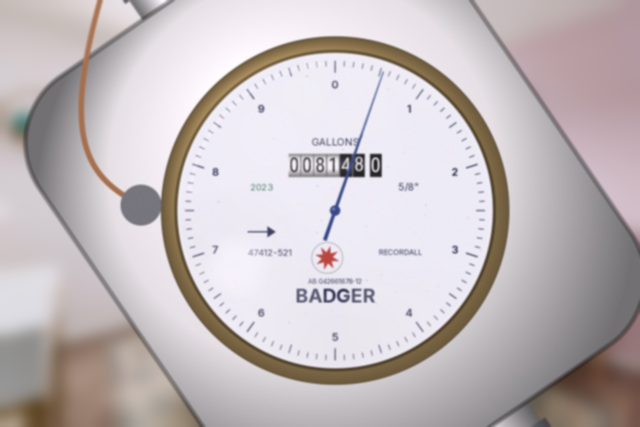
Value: 81480.5 gal
